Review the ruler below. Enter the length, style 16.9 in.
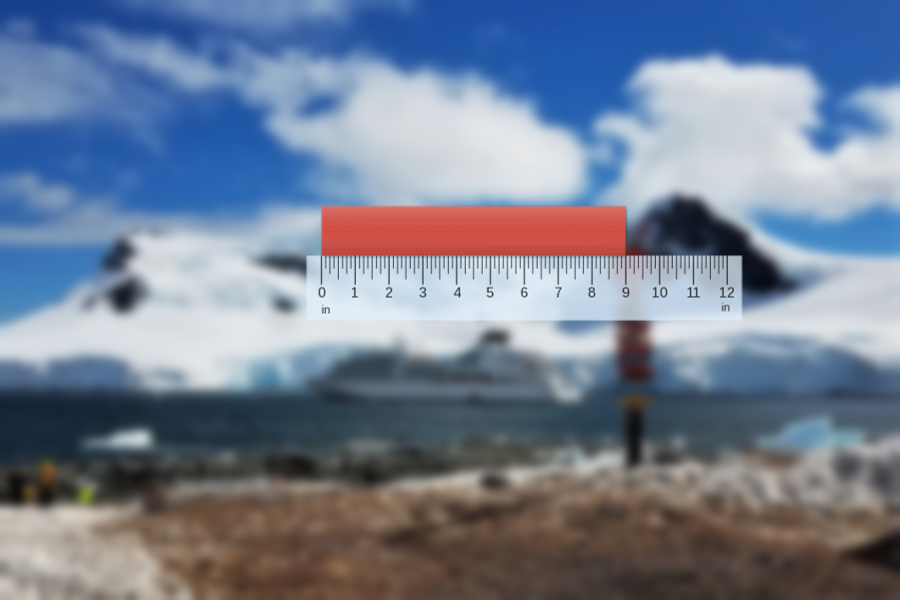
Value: 9 in
